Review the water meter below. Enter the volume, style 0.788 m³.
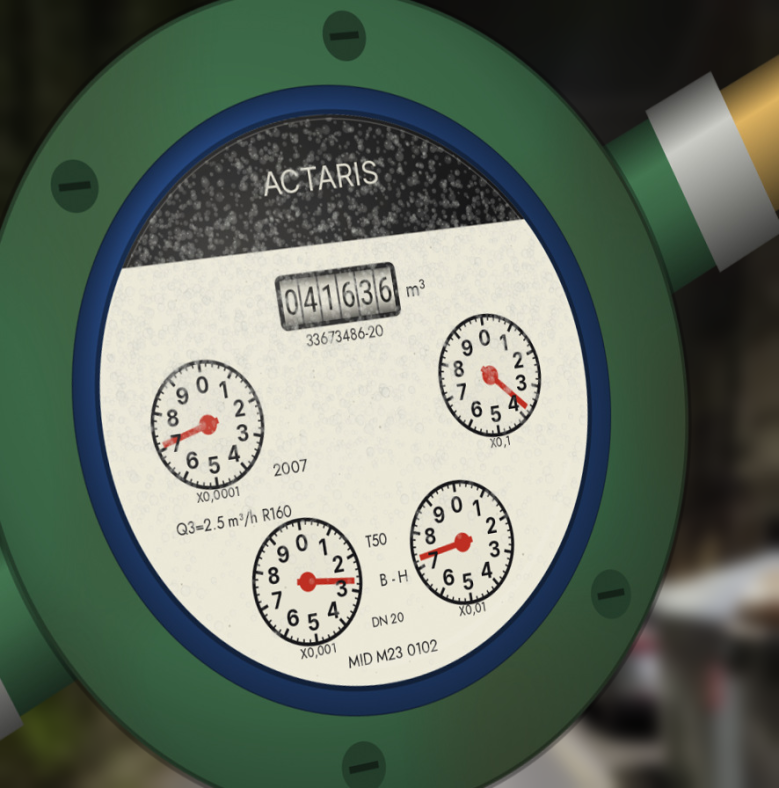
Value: 41636.3727 m³
